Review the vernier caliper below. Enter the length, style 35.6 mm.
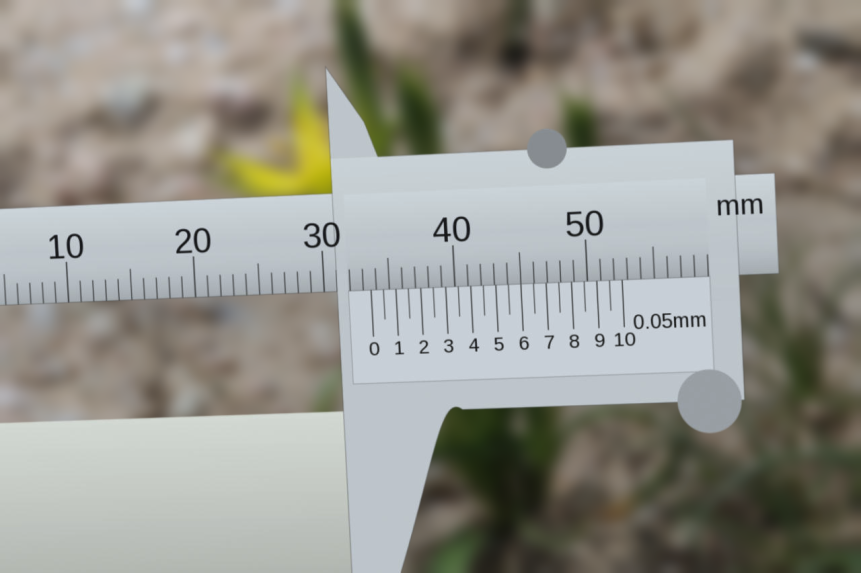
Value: 33.6 mm
